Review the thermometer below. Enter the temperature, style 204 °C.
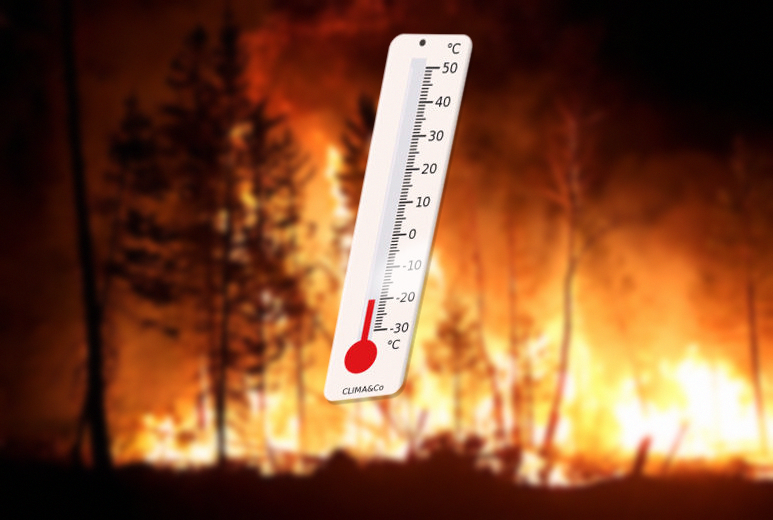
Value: -20 °C
